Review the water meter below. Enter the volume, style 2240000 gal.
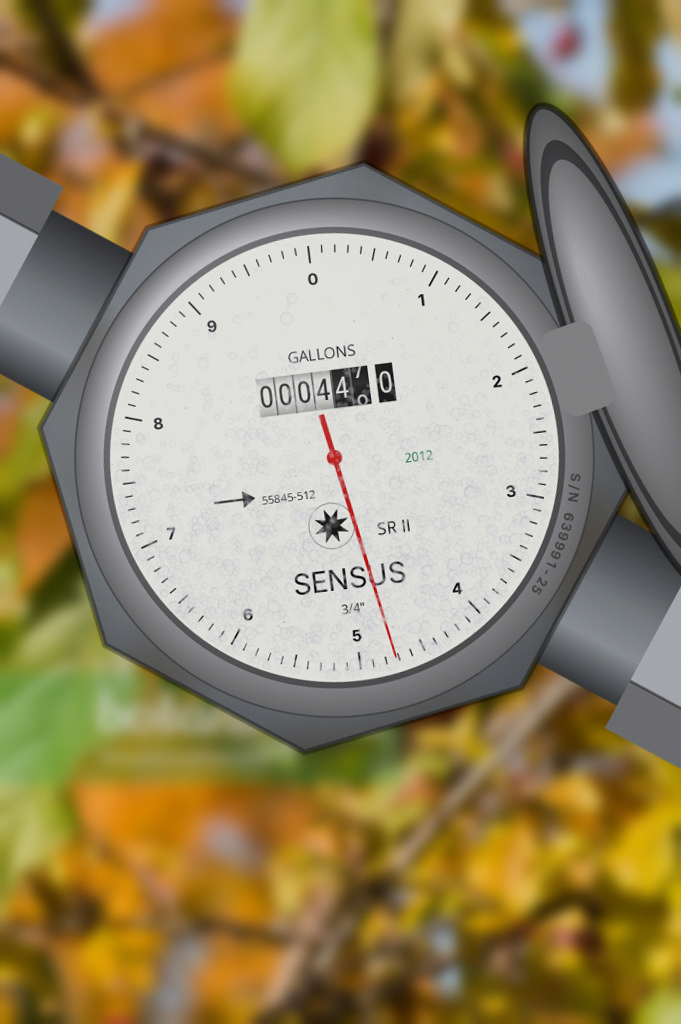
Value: 4474.7 gal
